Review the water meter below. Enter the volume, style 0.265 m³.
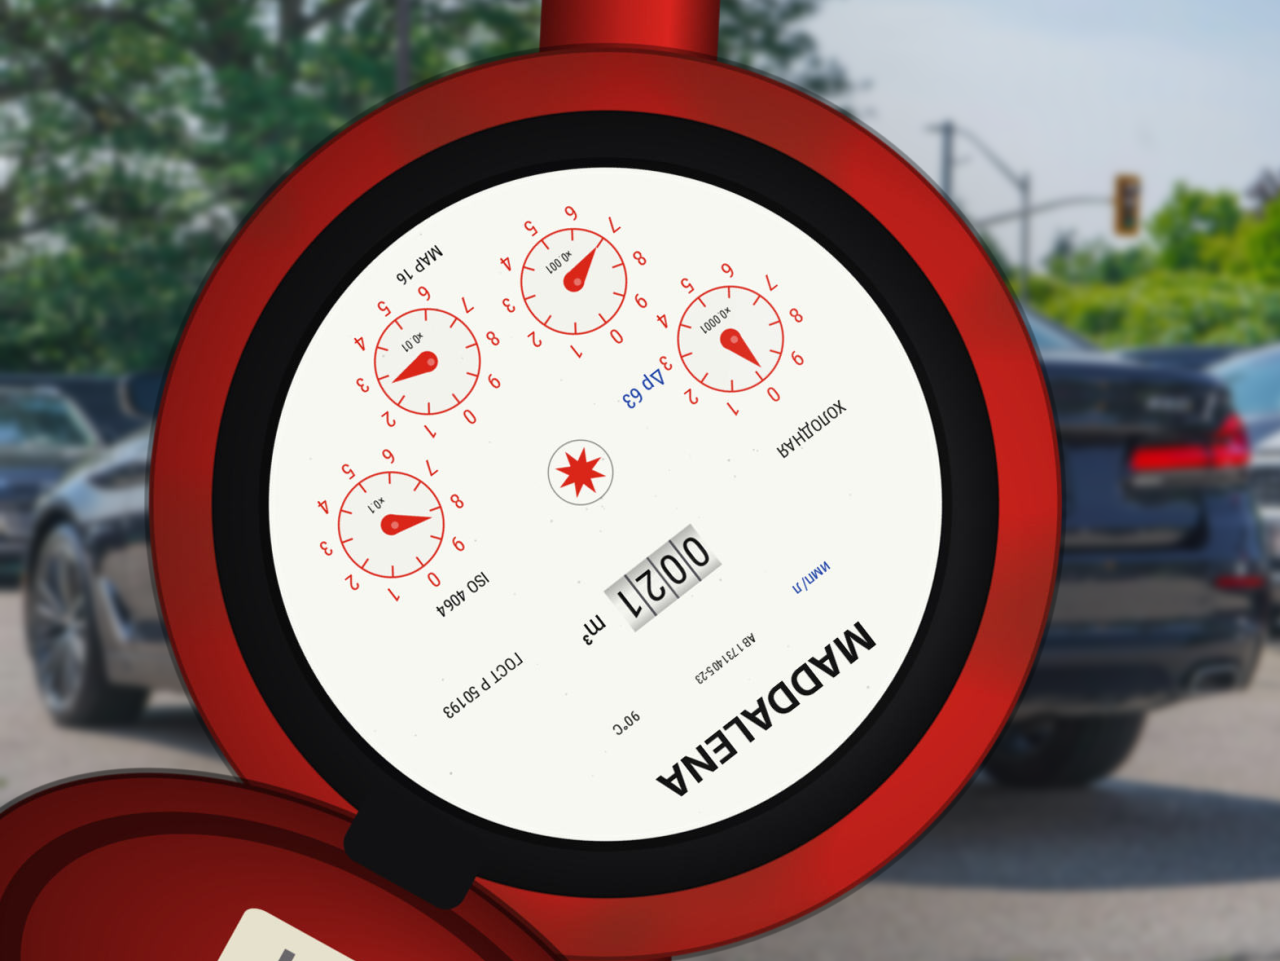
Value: 21.8269 m³
